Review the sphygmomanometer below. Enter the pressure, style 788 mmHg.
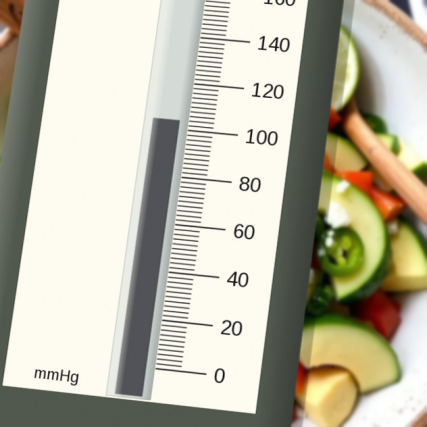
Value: 104 mmHg
